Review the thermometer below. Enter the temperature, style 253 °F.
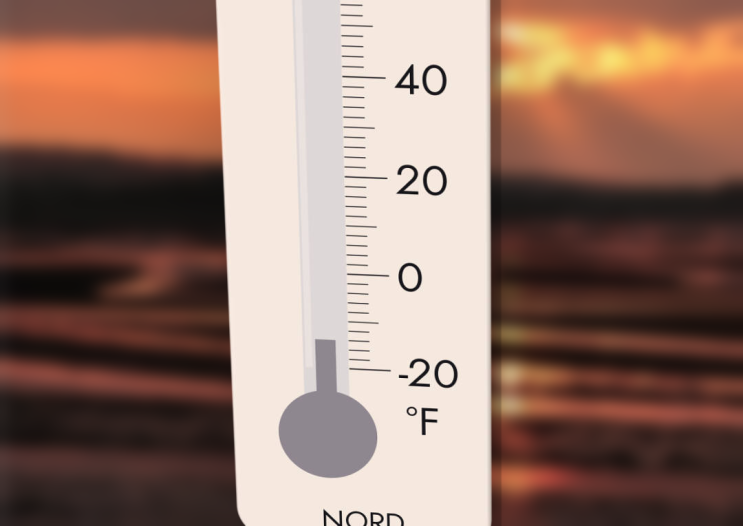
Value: -14 °F
